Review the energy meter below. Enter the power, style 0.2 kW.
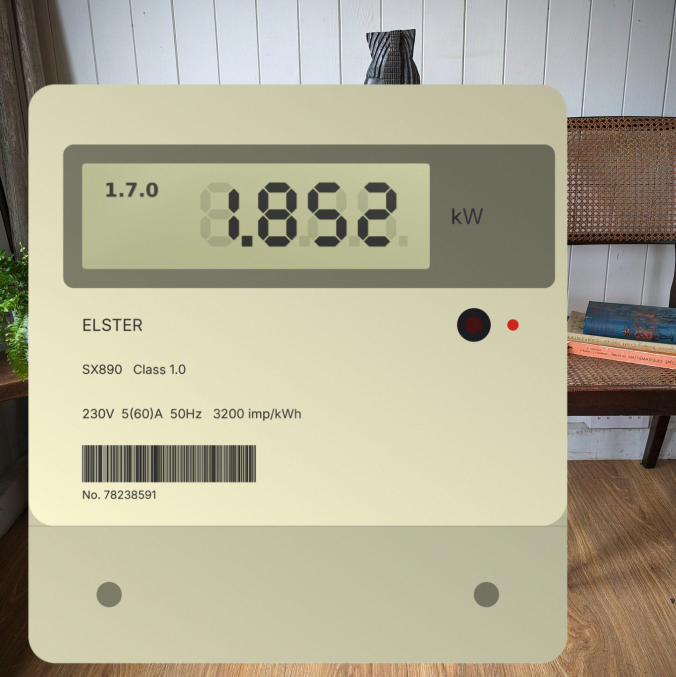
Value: 1.852 kW
